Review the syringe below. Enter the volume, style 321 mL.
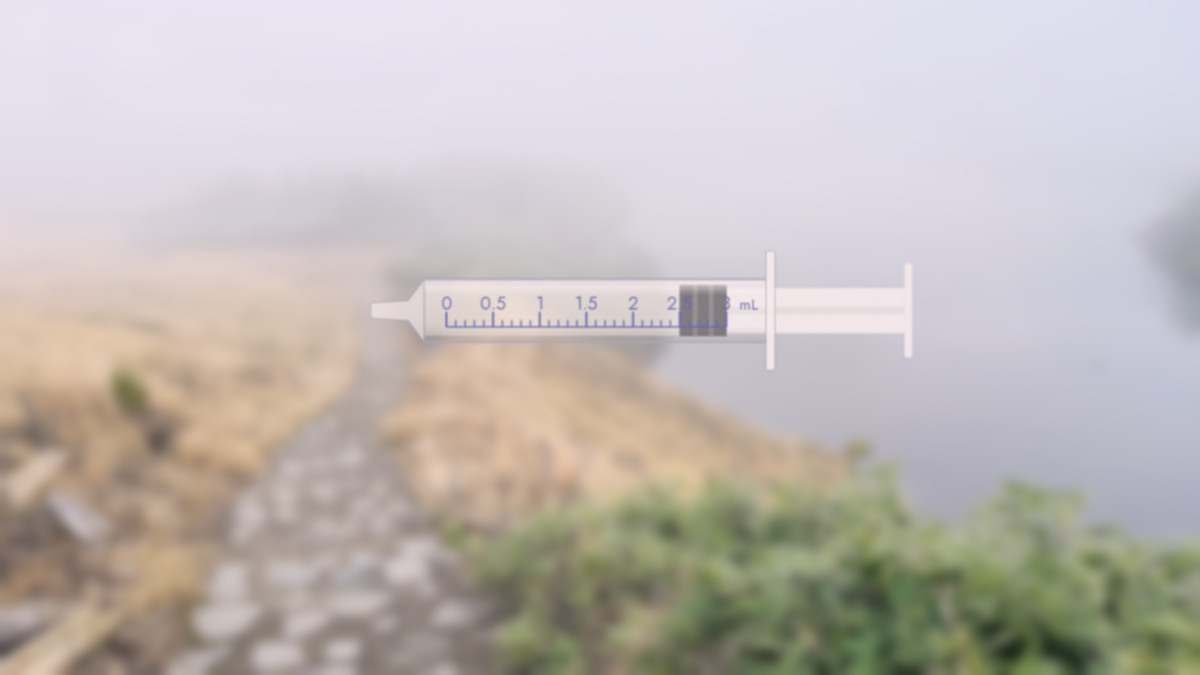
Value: 2.5 mL
